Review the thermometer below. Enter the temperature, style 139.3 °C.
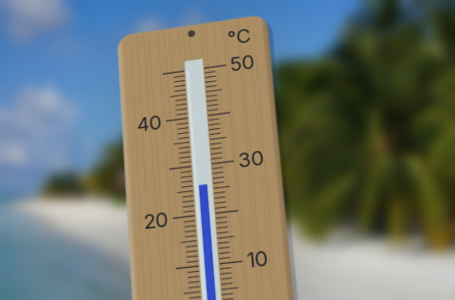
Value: 26 °C
